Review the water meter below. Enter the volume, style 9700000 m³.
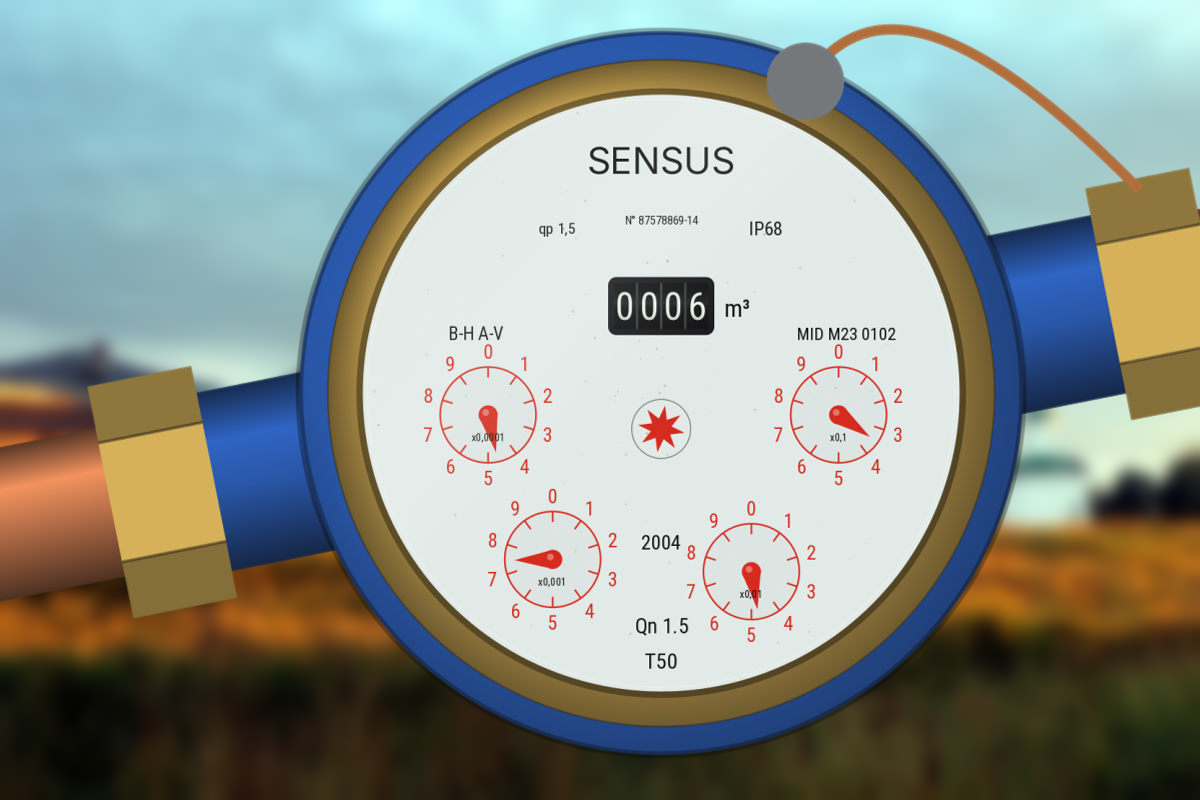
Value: 6.3474 m³
